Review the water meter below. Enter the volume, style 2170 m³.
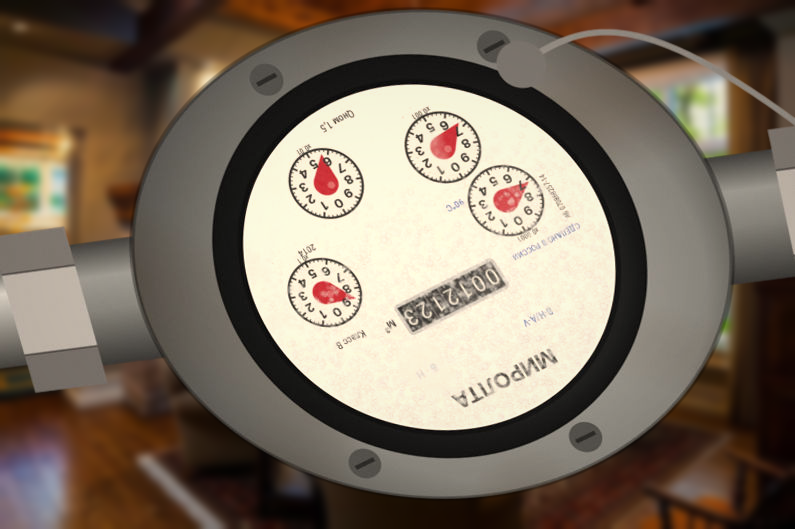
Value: 12123.8567 m³
